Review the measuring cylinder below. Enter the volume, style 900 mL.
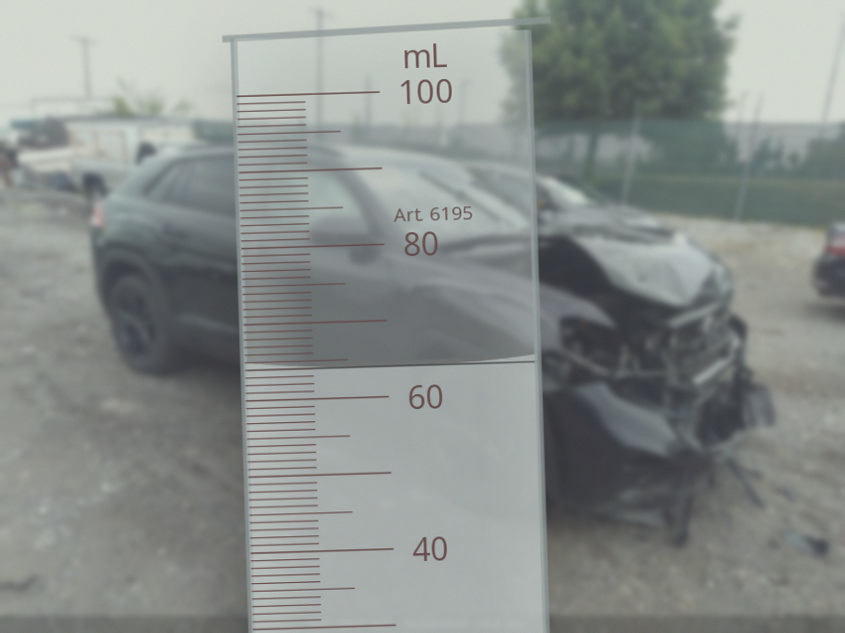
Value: 64 mL
